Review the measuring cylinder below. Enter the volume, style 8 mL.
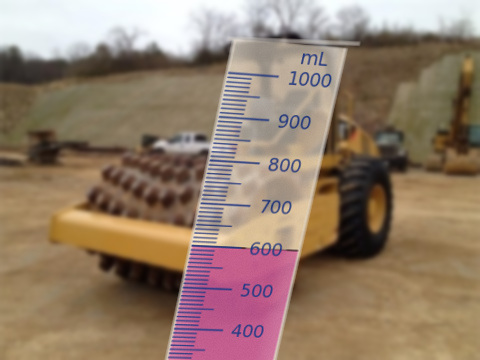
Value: 600 mL
